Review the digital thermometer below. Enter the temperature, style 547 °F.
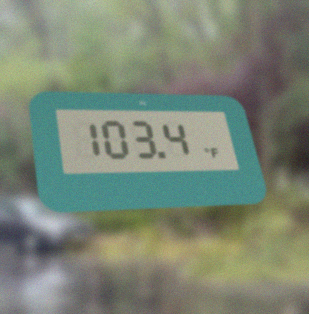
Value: 103.4 °F
